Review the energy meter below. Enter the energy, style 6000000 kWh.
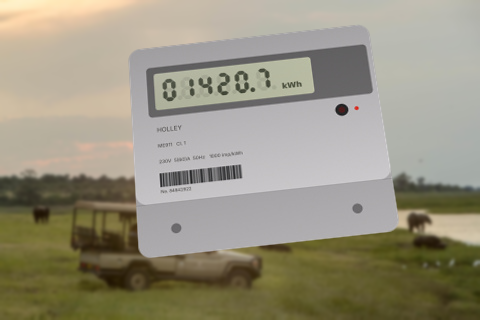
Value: 1420.7 kWh
